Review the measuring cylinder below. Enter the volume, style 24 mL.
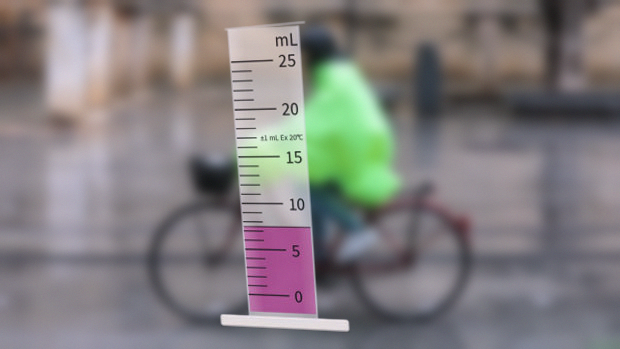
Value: 7.5 mL
